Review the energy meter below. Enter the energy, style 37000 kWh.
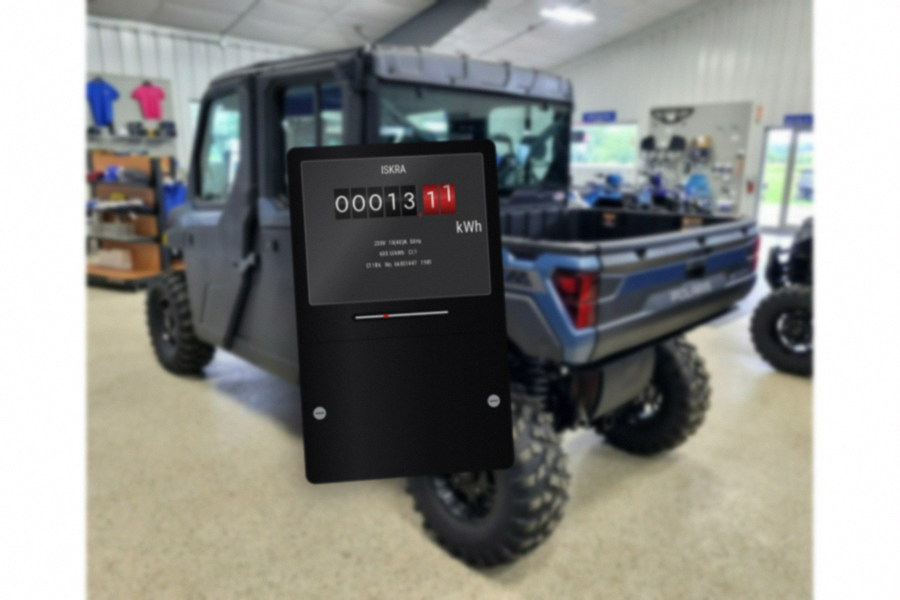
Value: 13.11 kWh
